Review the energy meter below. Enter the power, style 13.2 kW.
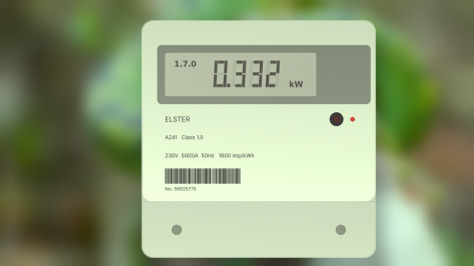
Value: 0.332 kW
